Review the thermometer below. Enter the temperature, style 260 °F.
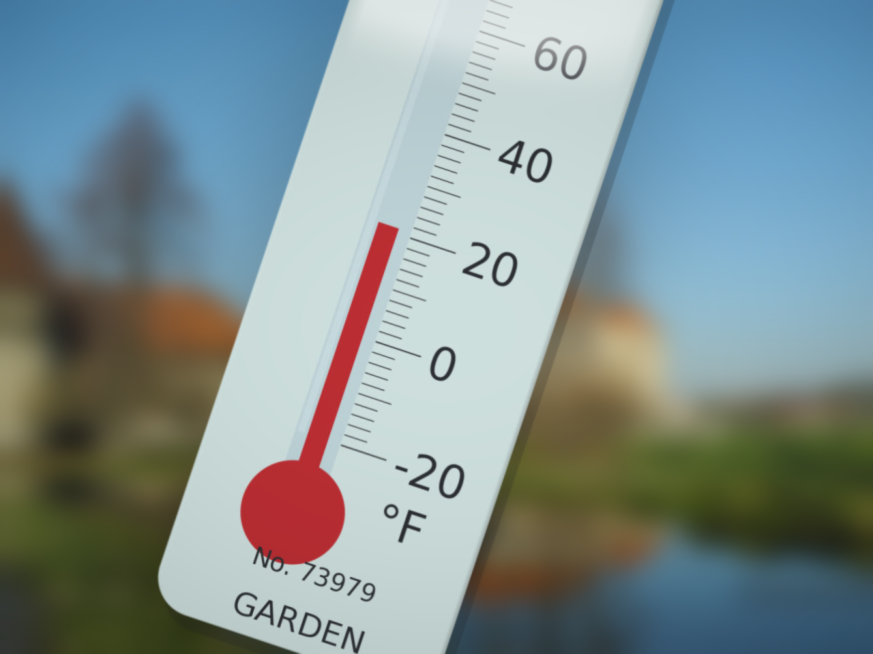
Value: 21 °F
